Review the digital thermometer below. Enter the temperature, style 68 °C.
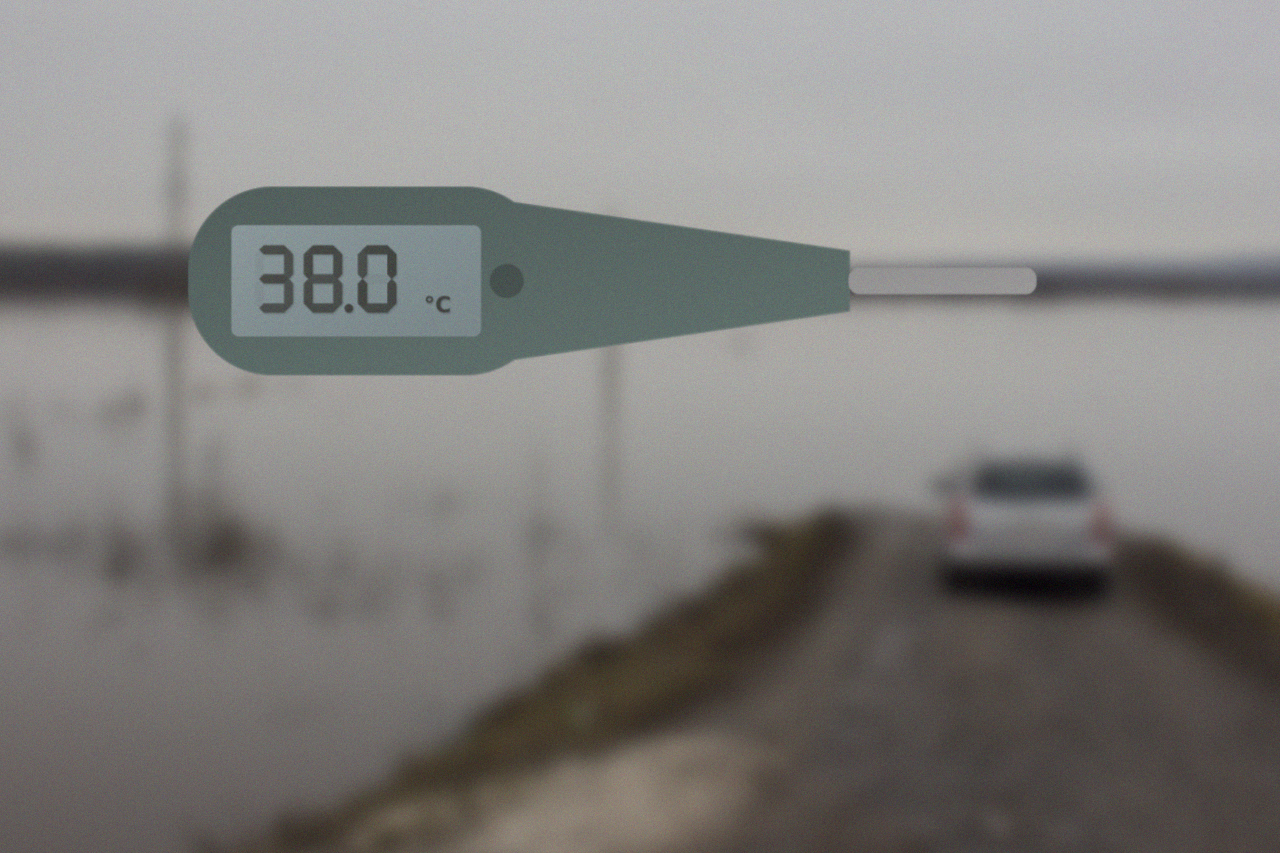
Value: 38.0 °C
